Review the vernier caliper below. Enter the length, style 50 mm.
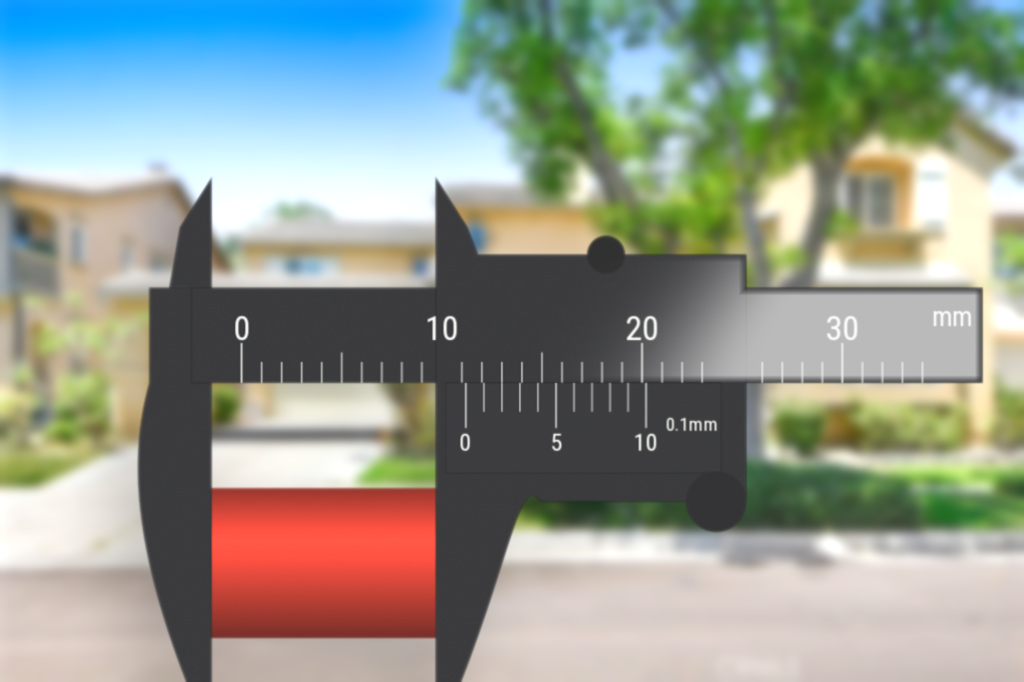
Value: 11.2 mm
